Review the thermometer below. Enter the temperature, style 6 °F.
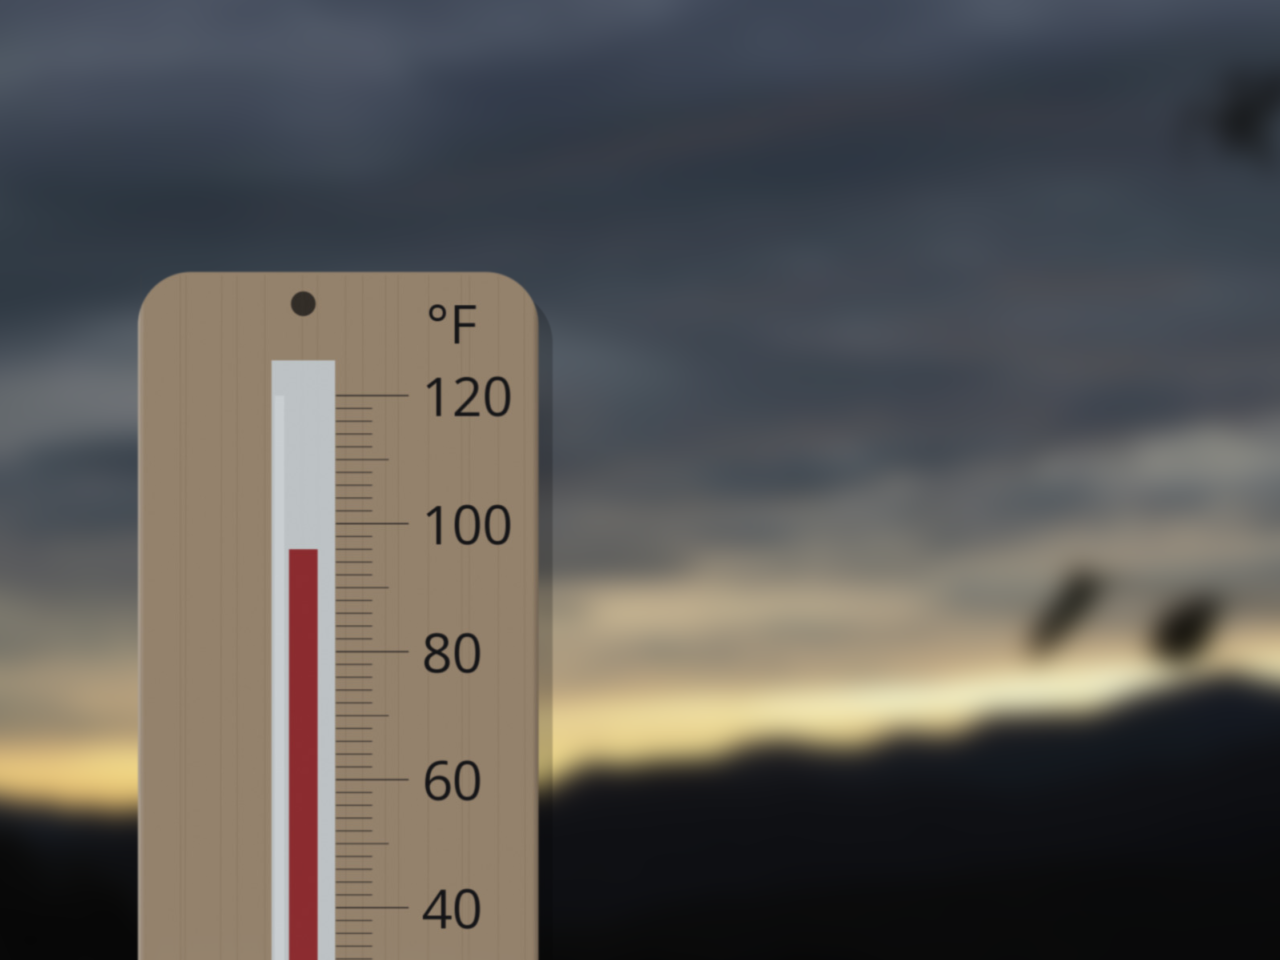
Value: 96 °F
